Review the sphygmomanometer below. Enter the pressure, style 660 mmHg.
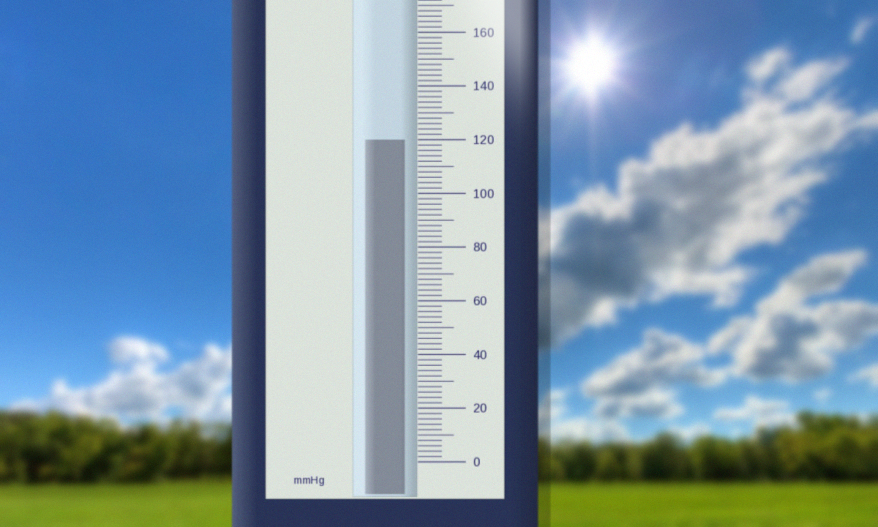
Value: 120 mmHg
